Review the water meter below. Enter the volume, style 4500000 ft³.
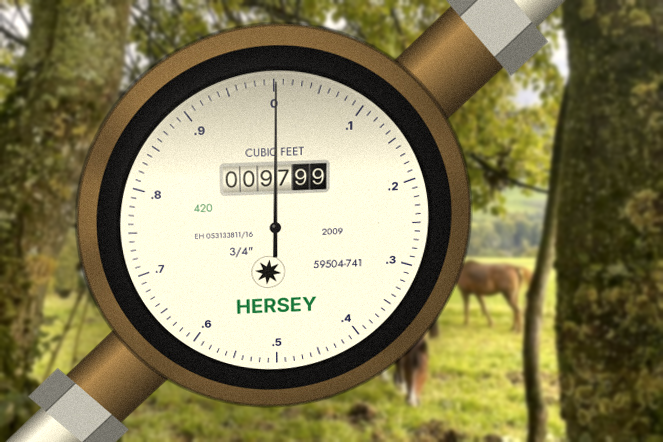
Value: 9799.00 ft³
